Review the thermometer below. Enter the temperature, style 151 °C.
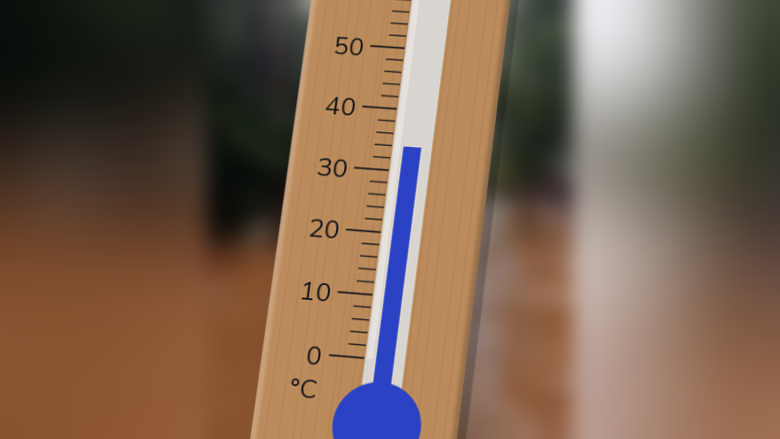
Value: 34 °C
